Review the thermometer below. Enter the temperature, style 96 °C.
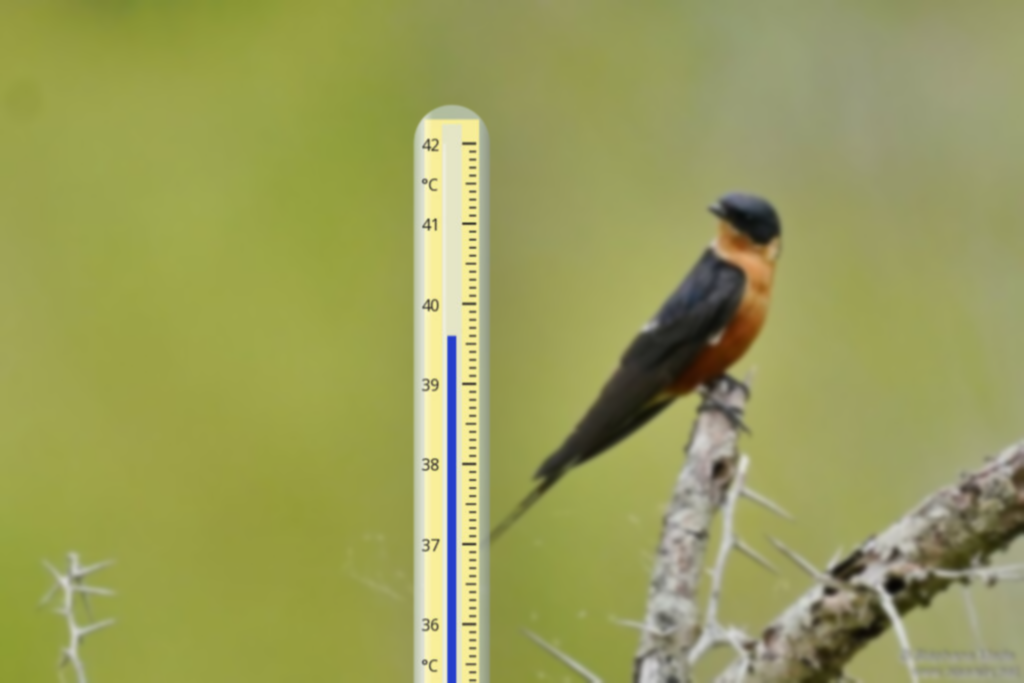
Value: 39.6 °C
